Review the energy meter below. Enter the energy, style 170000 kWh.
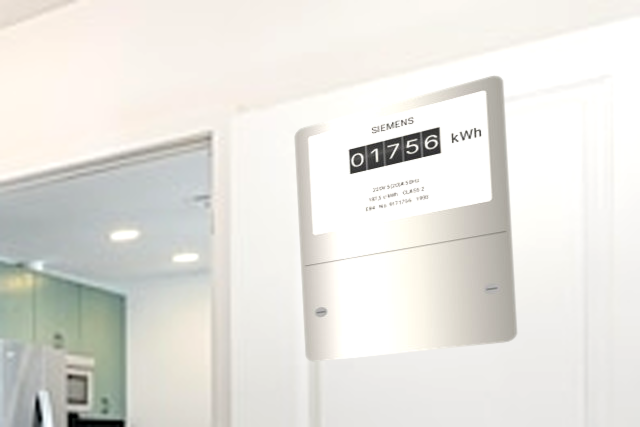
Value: 1756 kWh
